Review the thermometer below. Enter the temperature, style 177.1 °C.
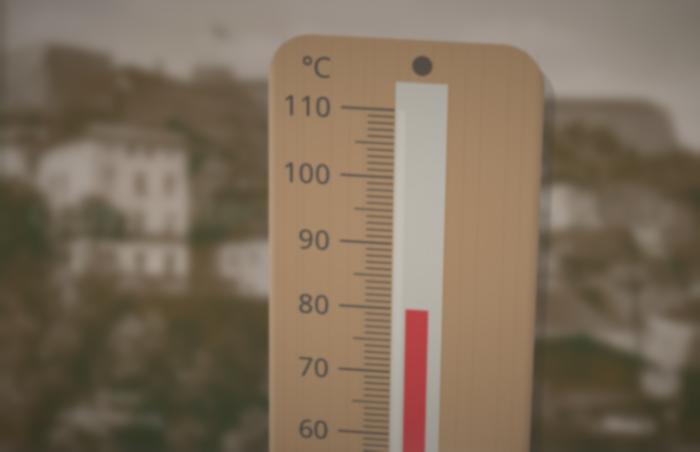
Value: 80 °C
